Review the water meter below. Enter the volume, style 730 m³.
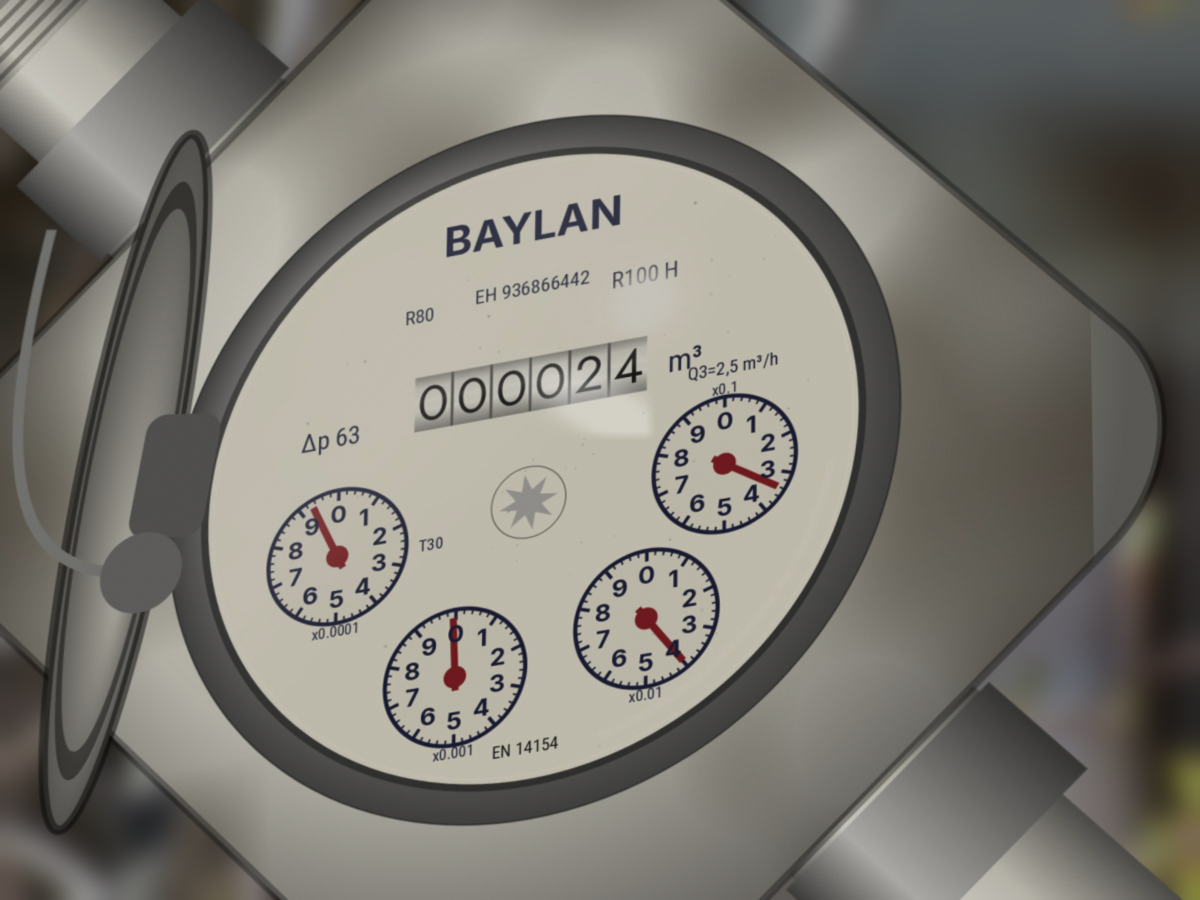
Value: 24.3399 m³
